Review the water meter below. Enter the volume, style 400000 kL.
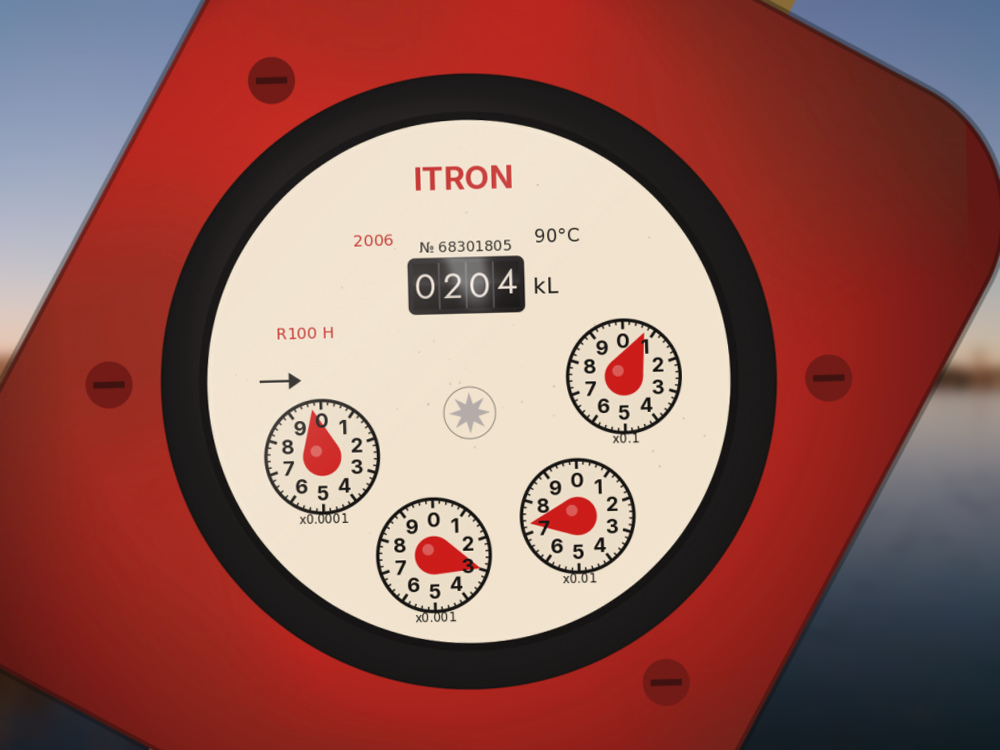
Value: 204.0729 kL
